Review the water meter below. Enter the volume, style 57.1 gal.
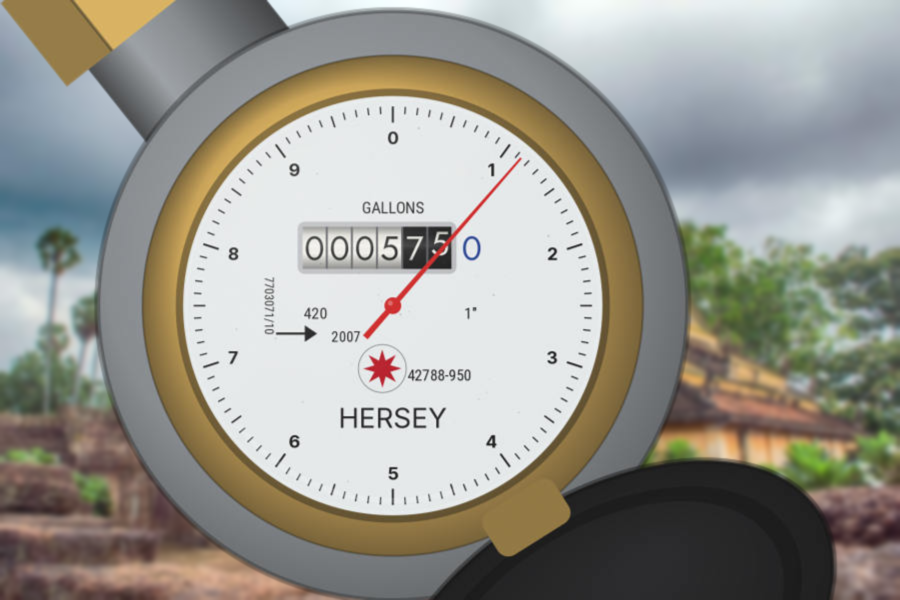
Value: 5751.1 gal
